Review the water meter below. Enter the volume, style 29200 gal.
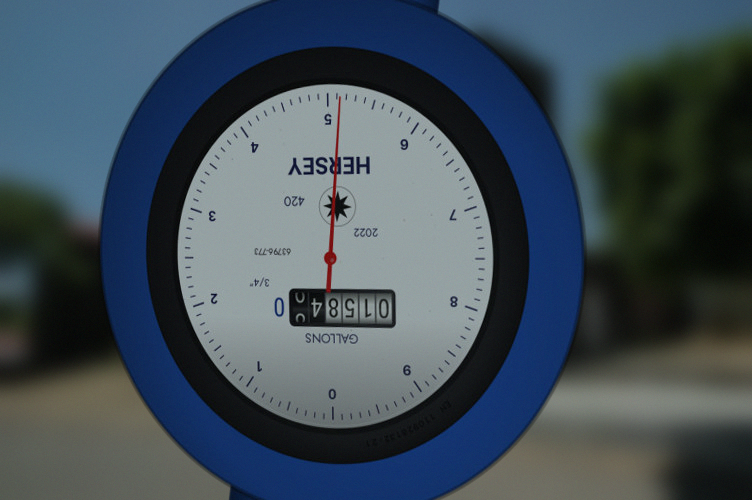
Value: 158485.1 gal
